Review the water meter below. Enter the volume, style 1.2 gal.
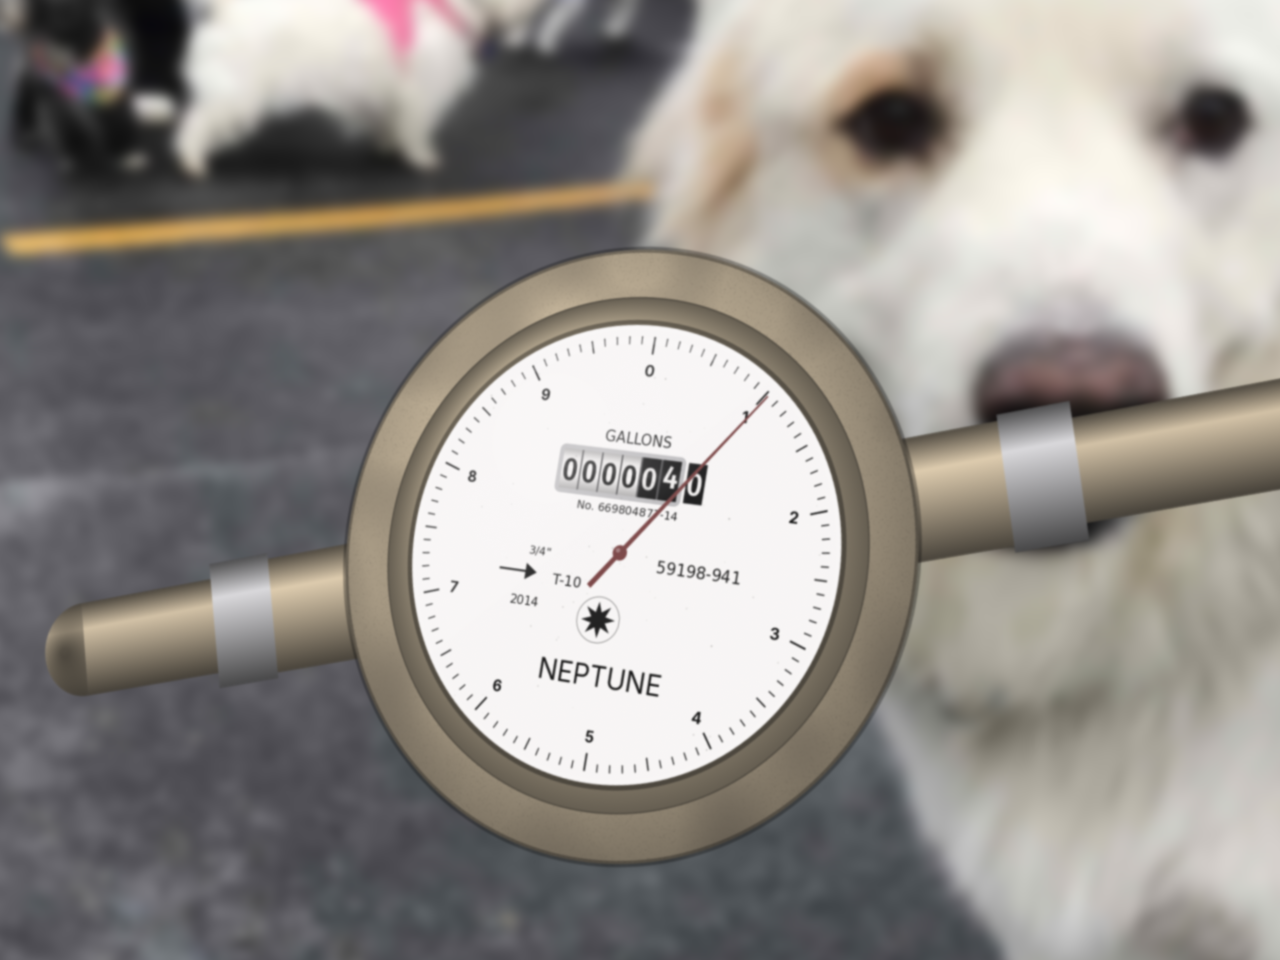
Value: 41.0 gal
